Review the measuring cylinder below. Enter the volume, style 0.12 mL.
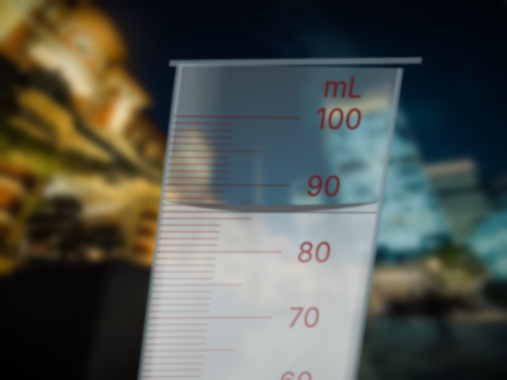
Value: 86 mL
